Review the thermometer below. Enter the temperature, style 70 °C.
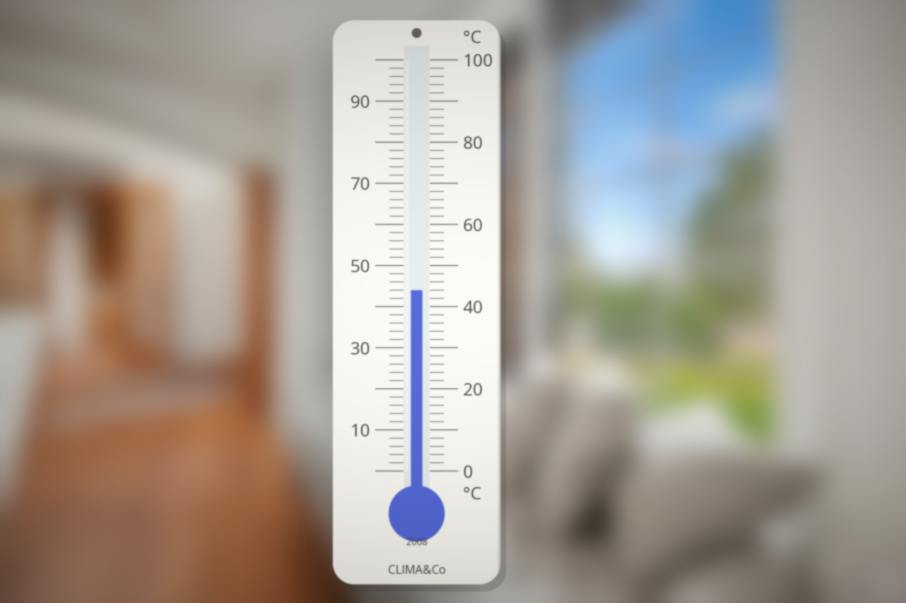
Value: 44 °C
